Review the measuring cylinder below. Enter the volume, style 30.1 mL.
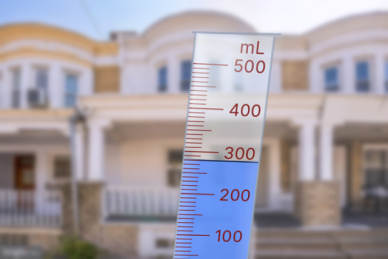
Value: 280 mL
